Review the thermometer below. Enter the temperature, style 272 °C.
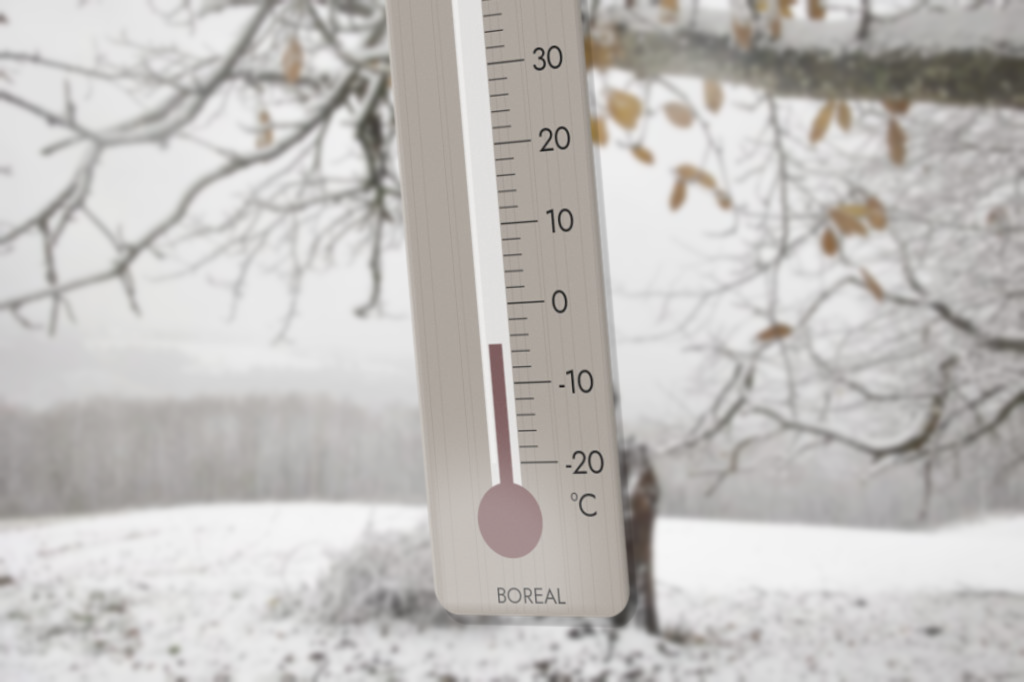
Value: -5 °C
